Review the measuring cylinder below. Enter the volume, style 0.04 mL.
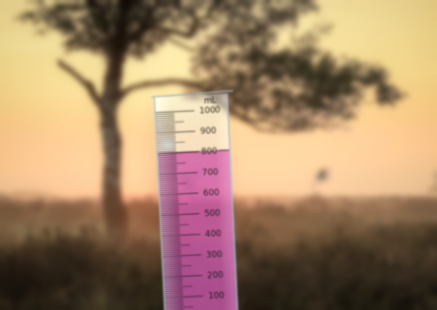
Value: 800 mL
